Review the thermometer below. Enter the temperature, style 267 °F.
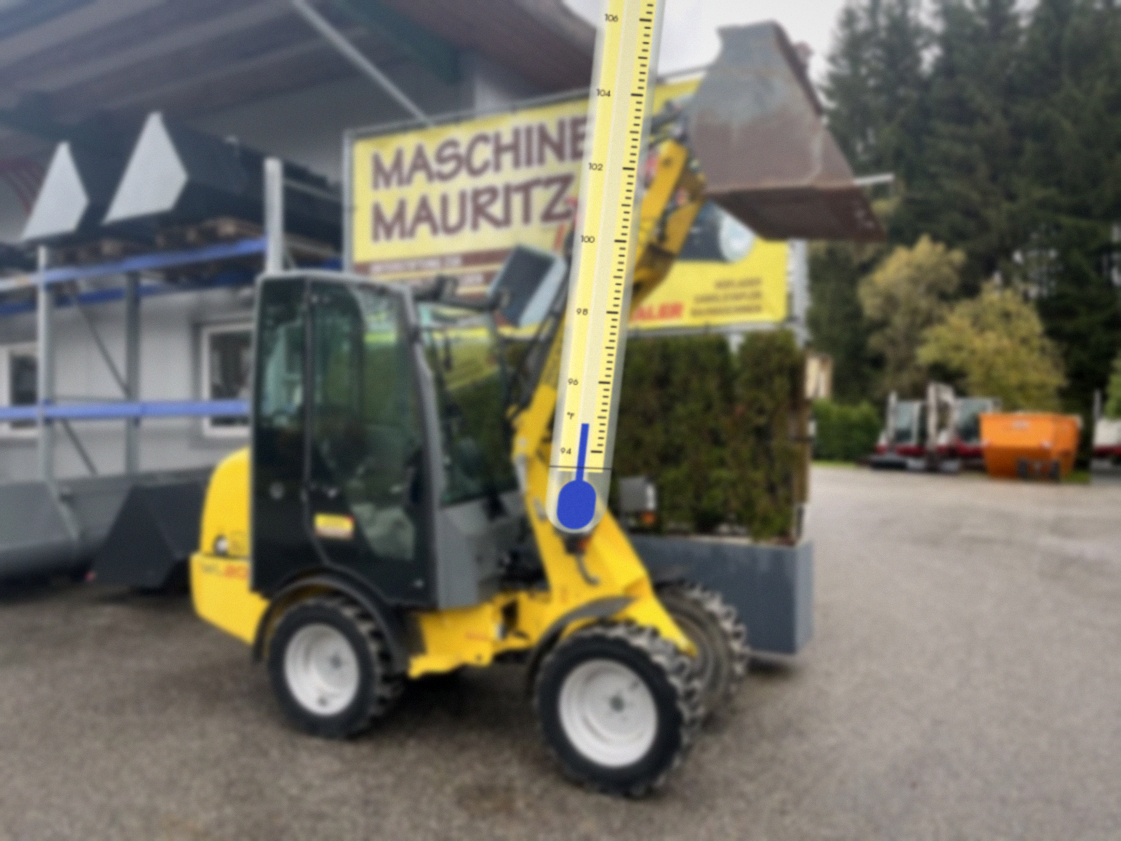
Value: 94.8 °F
